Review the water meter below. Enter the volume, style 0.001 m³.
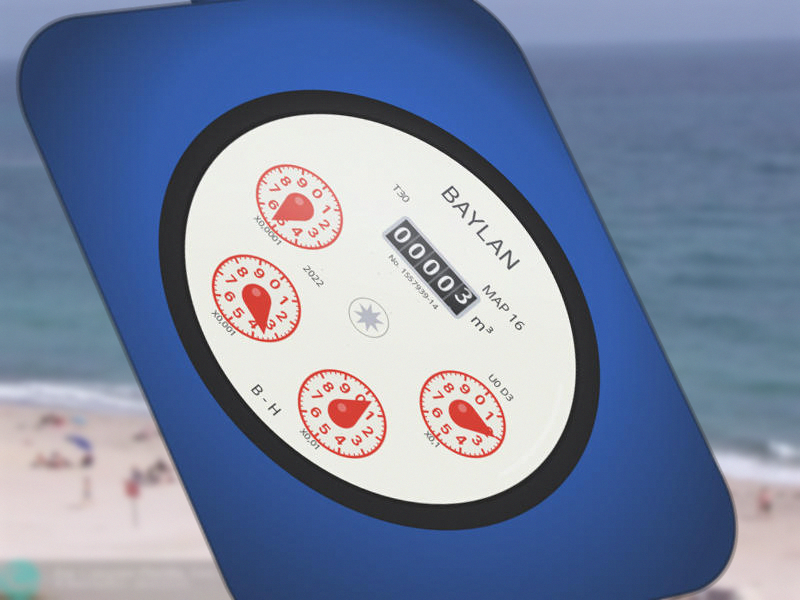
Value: 3.2035 m³
